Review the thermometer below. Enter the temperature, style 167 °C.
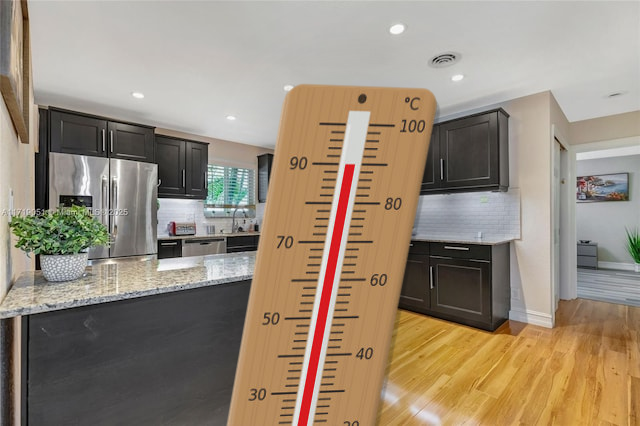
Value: 90 °C
